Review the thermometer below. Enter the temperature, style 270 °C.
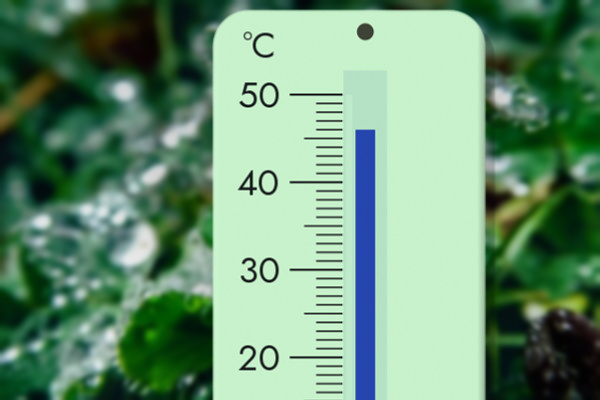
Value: 46 °C
